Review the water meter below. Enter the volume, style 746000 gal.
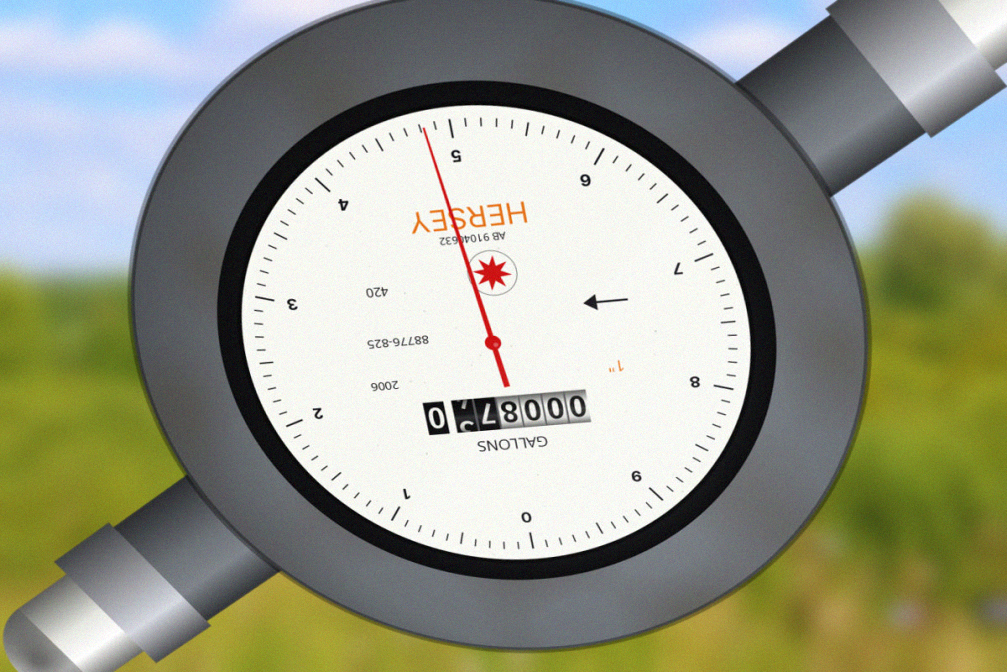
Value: 8734.8 gal
